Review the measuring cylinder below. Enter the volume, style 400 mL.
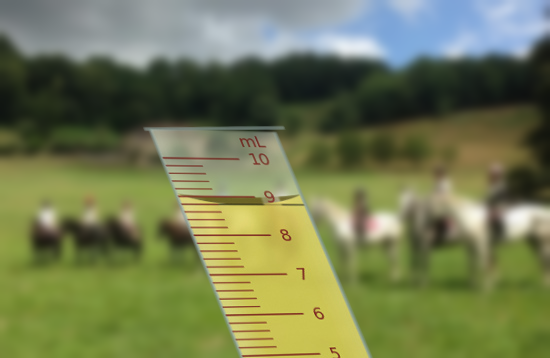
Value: 8.8 mL
